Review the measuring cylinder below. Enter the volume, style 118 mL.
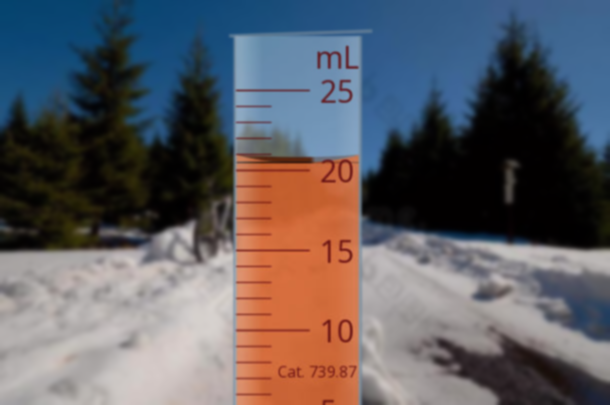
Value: 20.5 mL
